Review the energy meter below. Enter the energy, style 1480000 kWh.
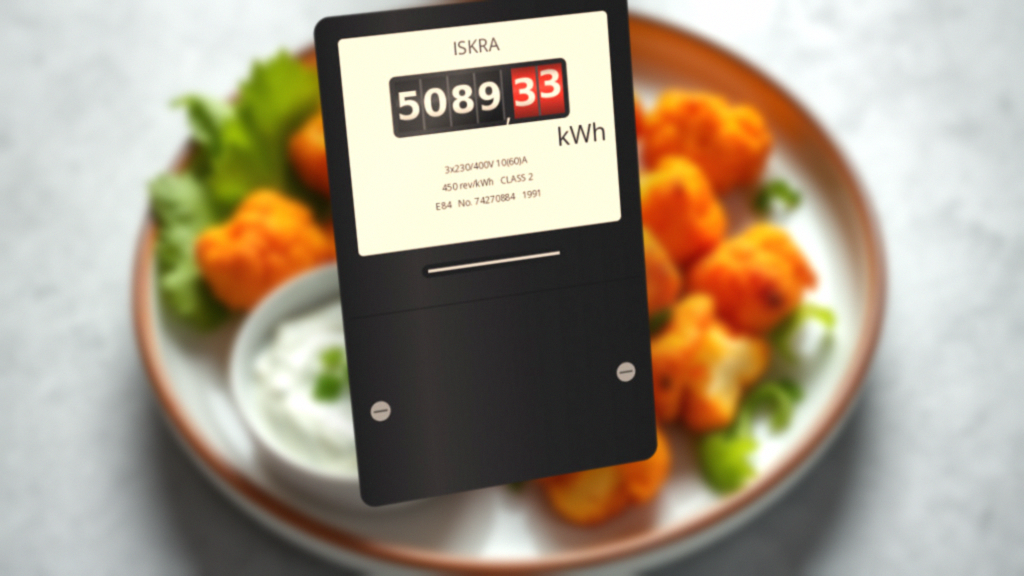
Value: 5089.33 kWh
